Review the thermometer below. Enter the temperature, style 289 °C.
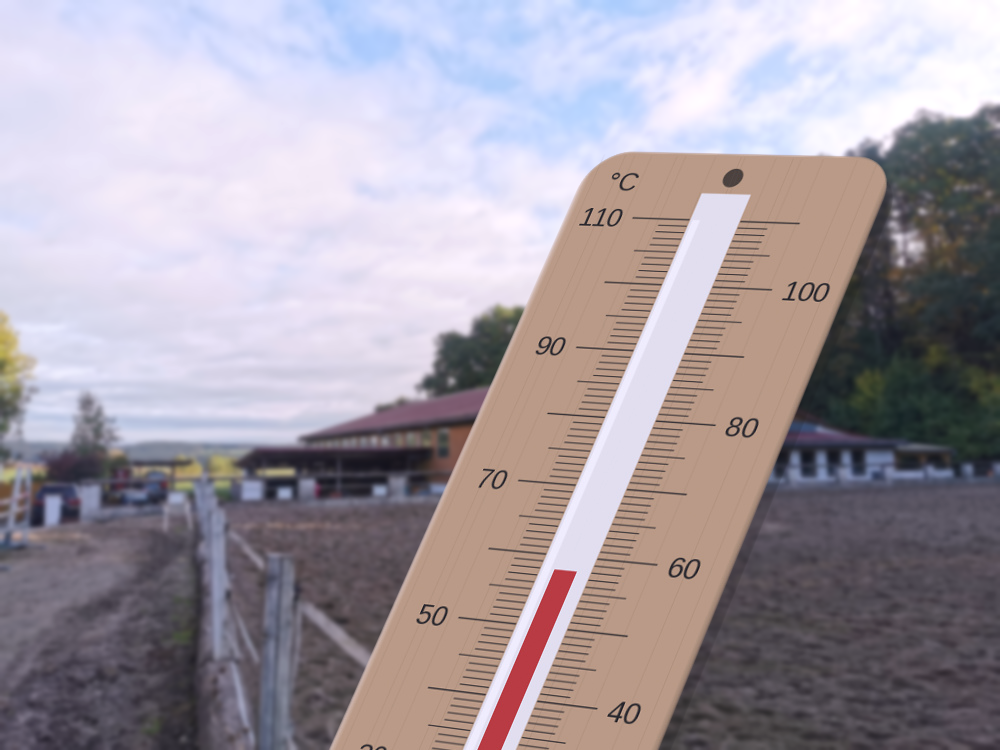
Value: 58 °C
